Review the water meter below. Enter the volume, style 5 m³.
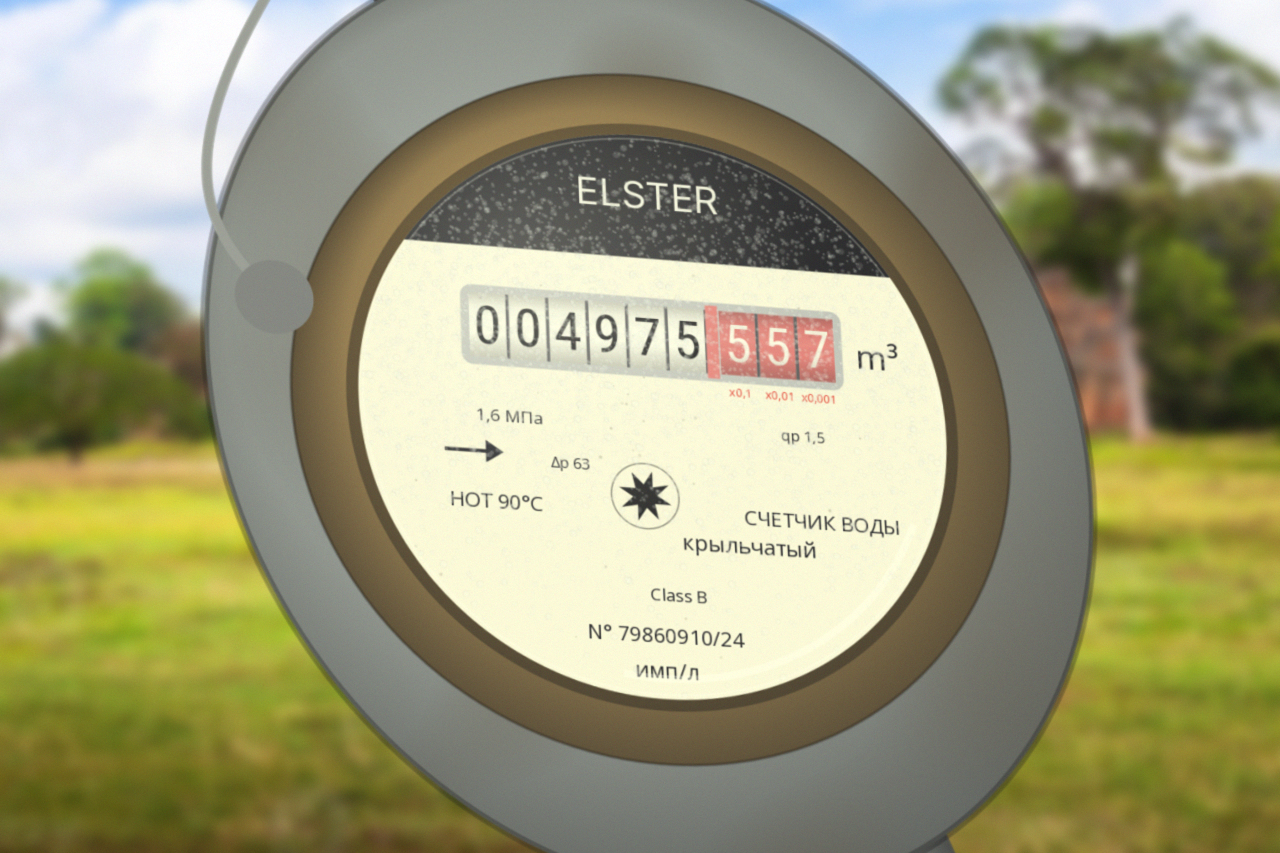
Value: 4975.557 m³
